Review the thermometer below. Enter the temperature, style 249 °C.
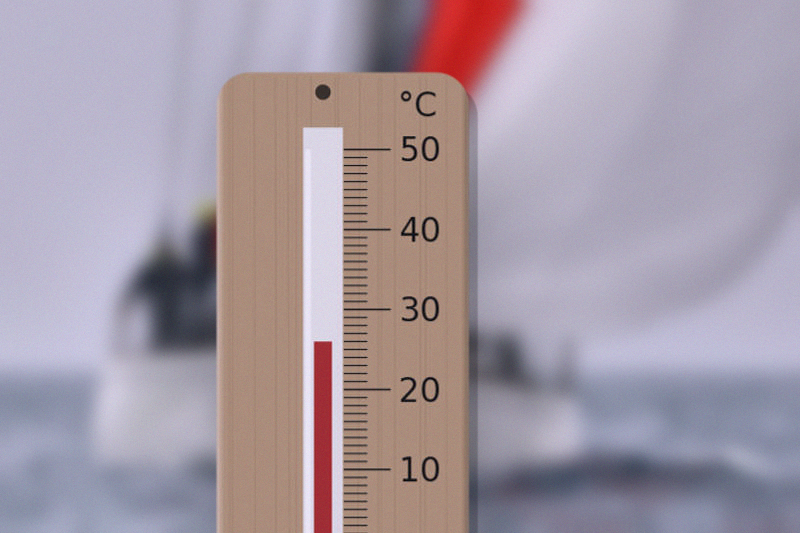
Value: 26 °C
